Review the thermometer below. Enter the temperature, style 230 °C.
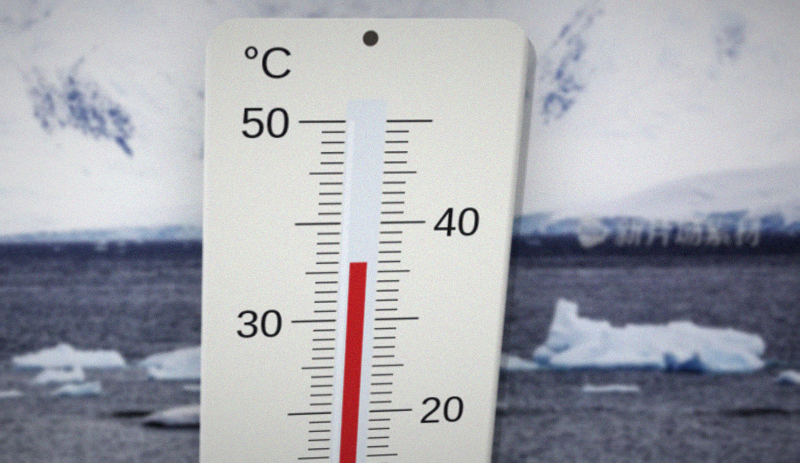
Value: 36 °C
